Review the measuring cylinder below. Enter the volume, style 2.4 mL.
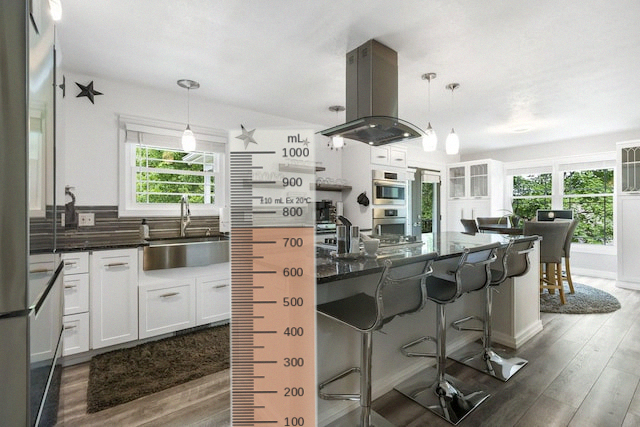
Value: 750 mL
